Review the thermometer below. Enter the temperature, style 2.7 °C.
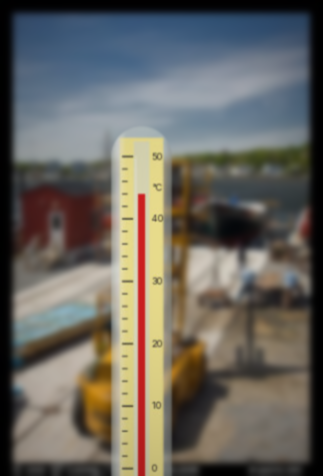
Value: 44 °C
